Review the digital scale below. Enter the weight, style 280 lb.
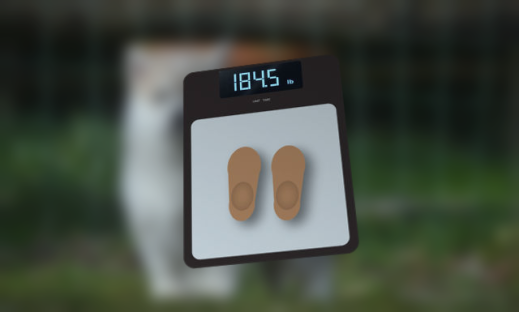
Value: 184.5 lb
